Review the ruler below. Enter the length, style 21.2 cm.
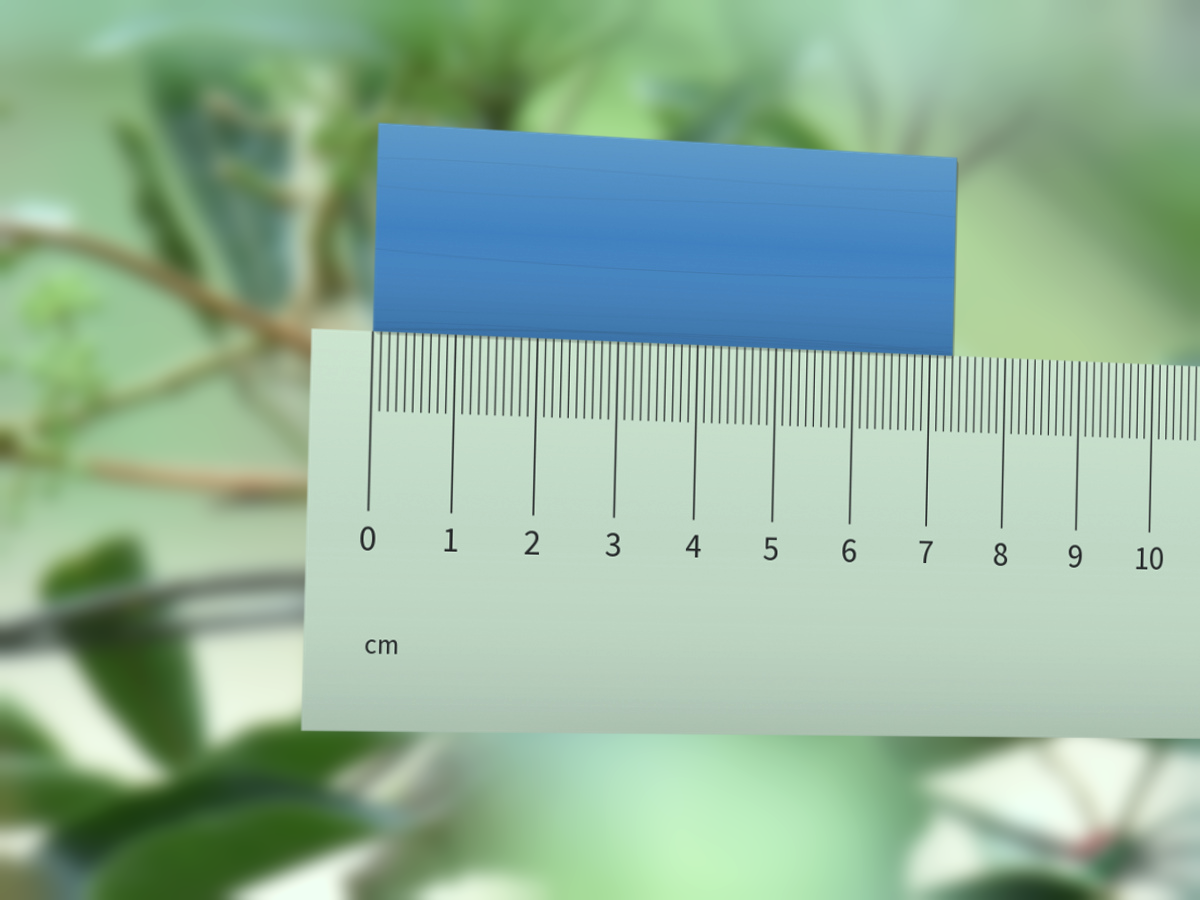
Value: 7.3 cm
